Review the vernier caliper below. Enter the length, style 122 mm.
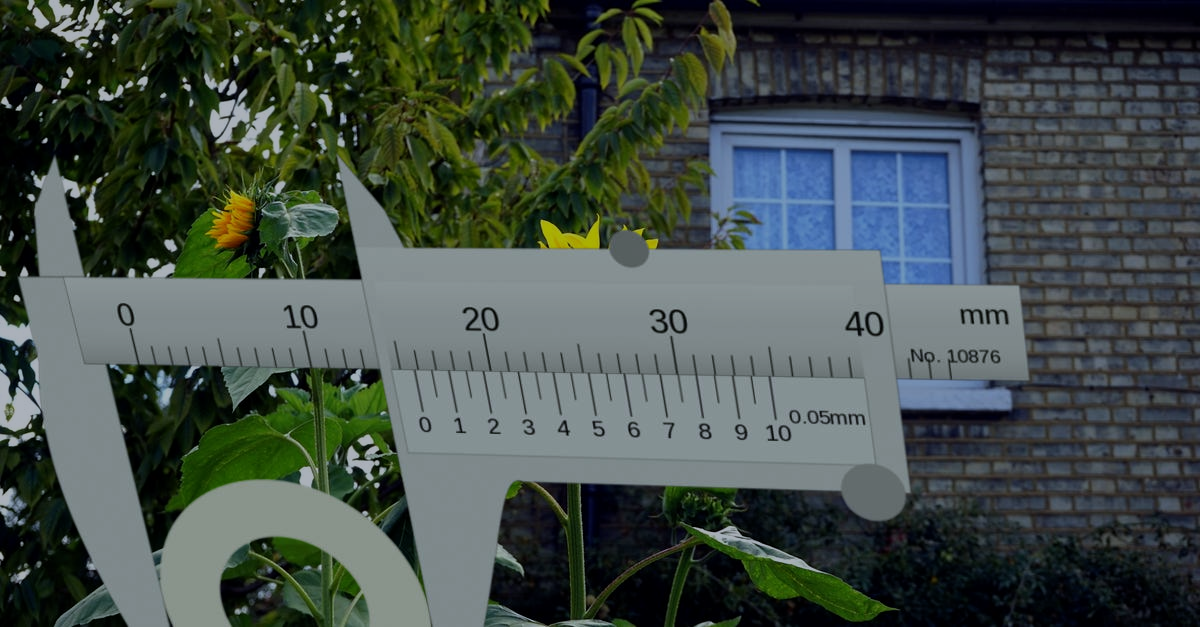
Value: 15.8 mm
